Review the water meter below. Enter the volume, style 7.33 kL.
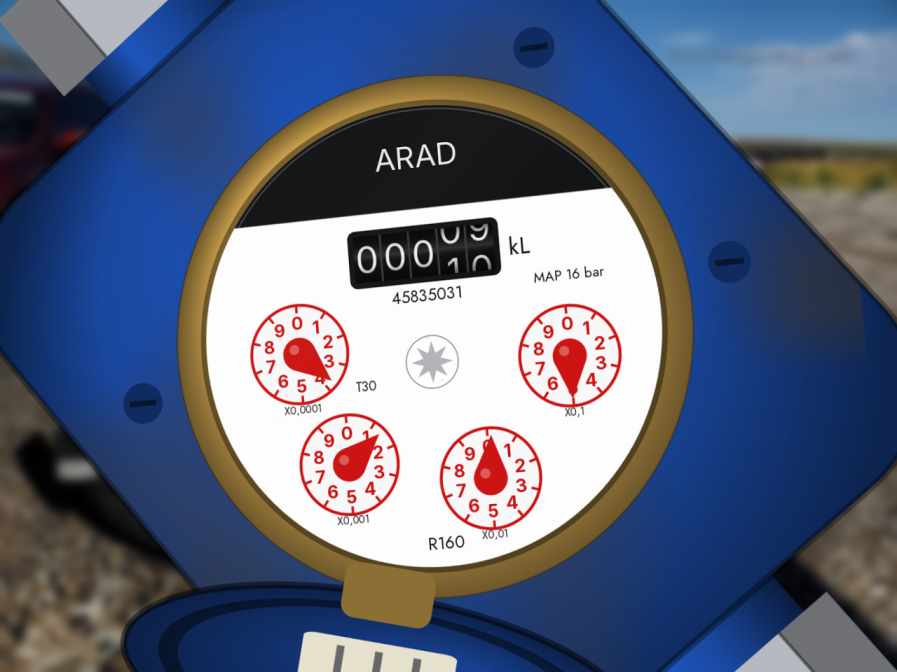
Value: 9.5013 kL
